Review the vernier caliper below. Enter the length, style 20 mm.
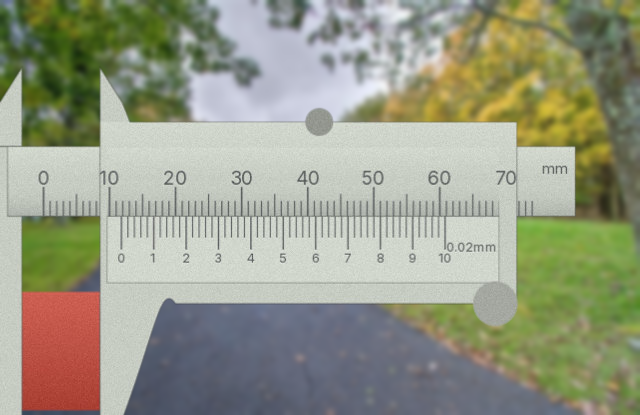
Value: 11.8 mm
